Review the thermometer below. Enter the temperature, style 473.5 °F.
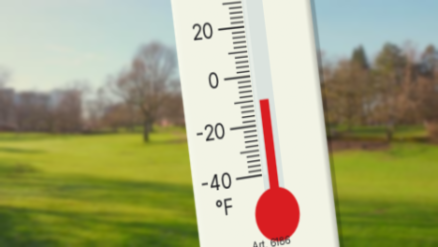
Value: -10 °F
